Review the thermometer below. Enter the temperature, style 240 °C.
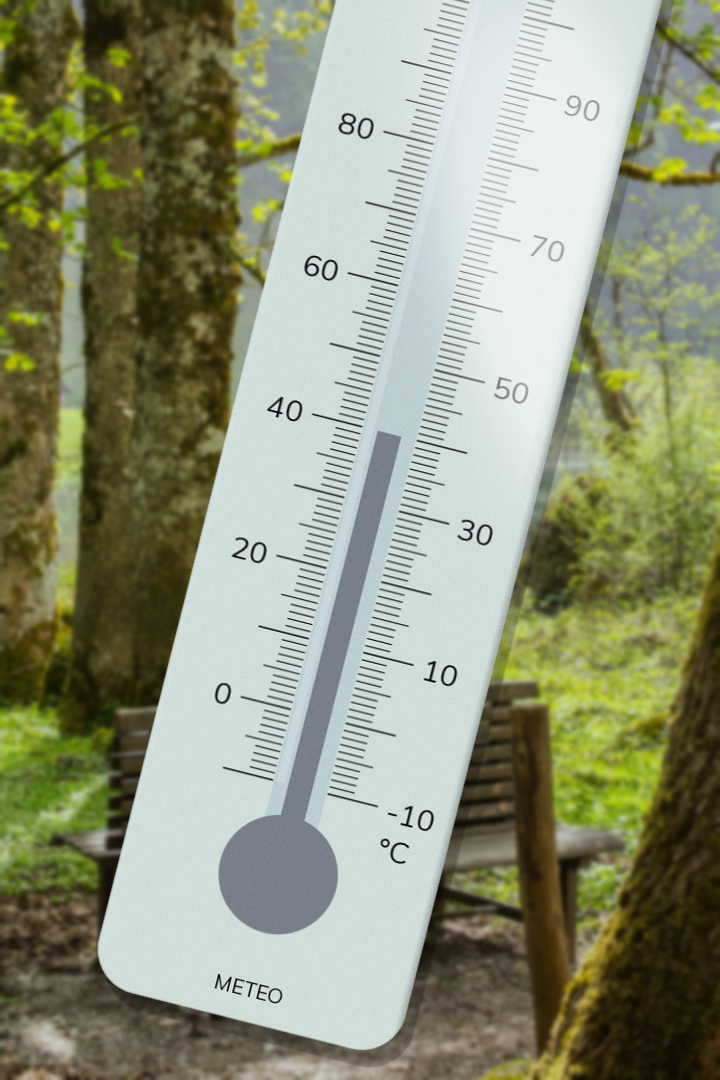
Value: 40 °C
